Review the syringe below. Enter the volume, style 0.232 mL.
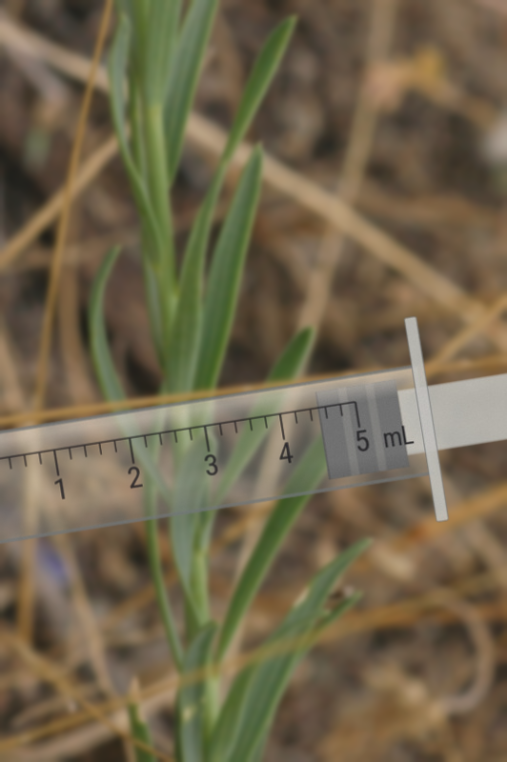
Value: 4.5 mL
